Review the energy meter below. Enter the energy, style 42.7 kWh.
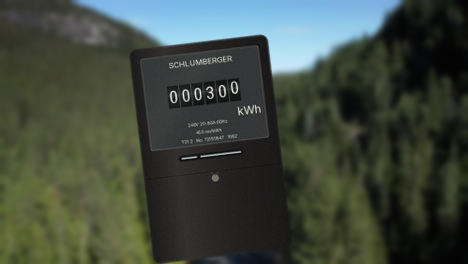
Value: 300 kWh
